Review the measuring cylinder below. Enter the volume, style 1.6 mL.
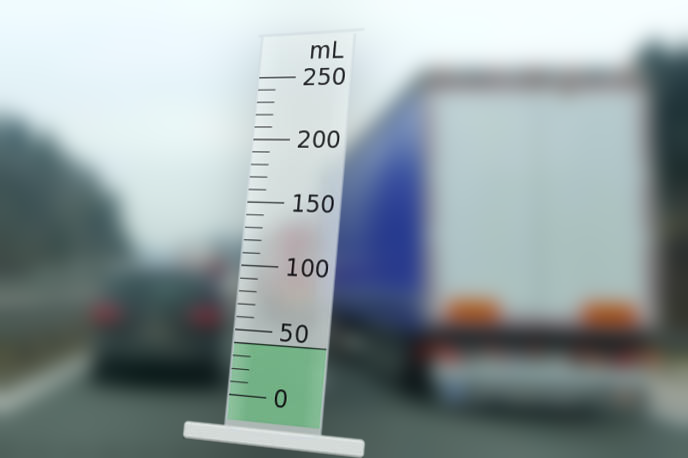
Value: 40 mL
